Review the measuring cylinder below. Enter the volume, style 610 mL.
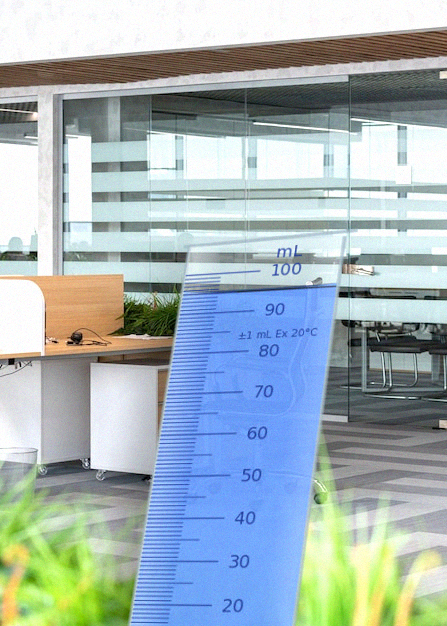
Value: 95 mL
